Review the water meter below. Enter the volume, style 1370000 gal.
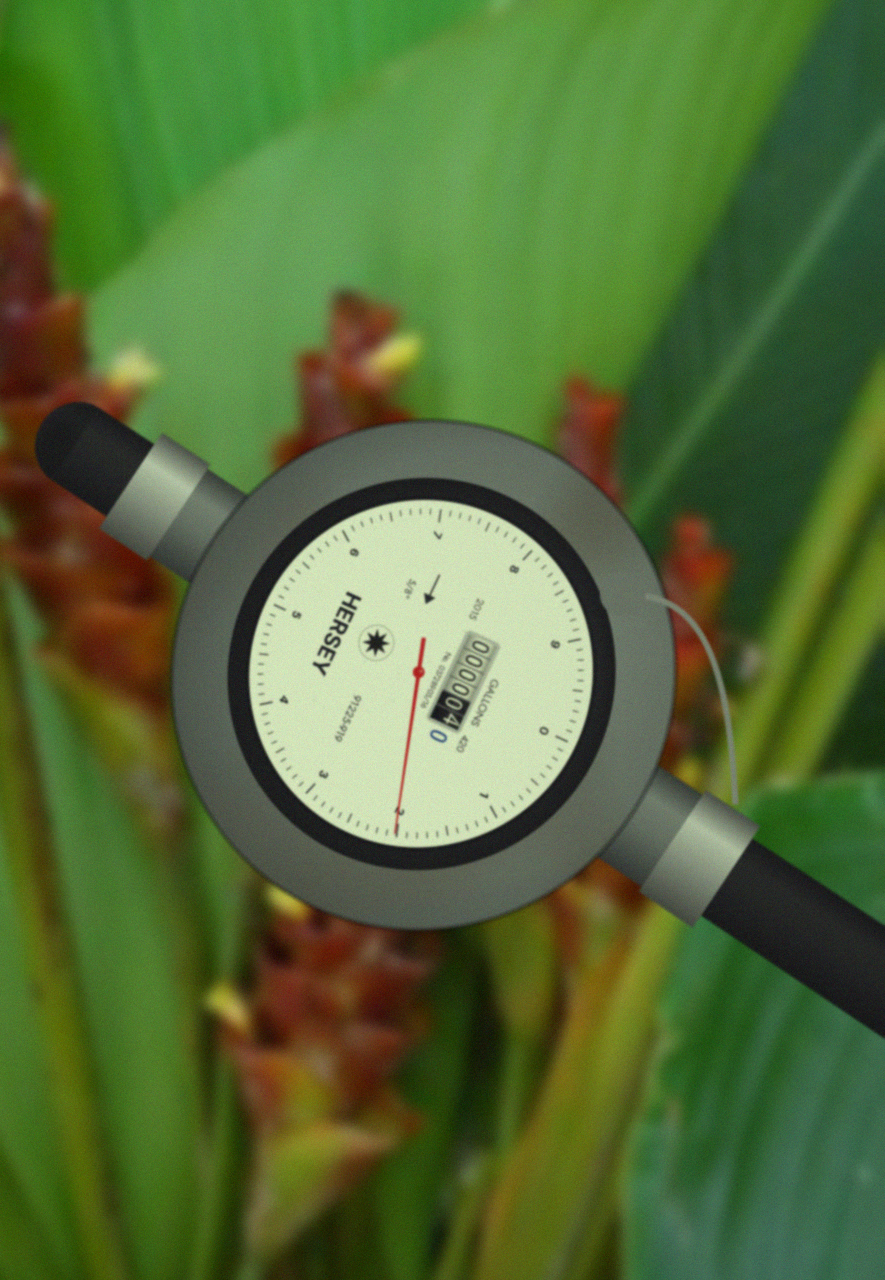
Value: 42.0 gal
